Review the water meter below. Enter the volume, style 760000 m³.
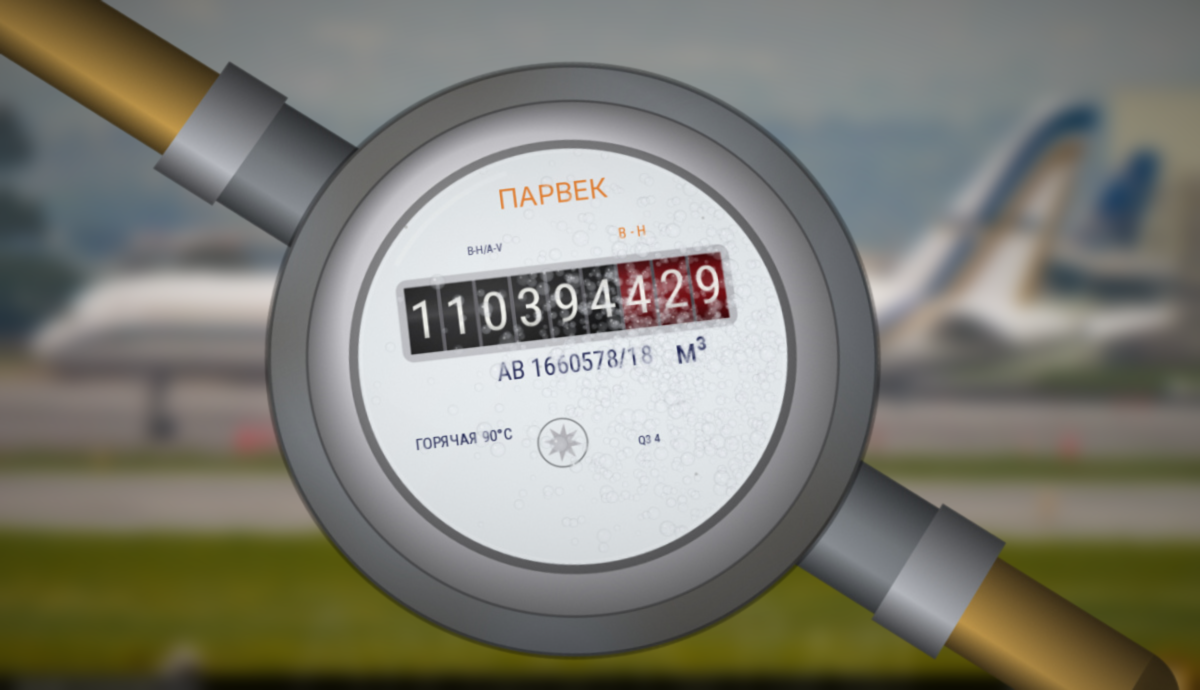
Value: 110394.429 m³
